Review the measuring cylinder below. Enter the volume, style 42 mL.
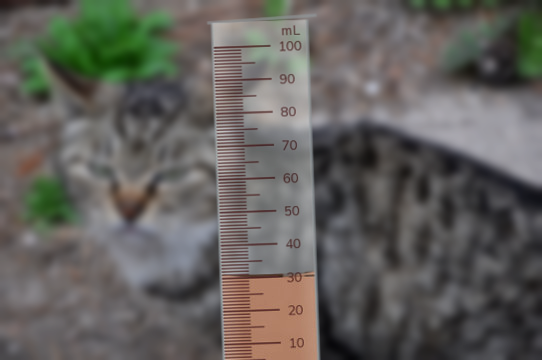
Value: 30 mL
